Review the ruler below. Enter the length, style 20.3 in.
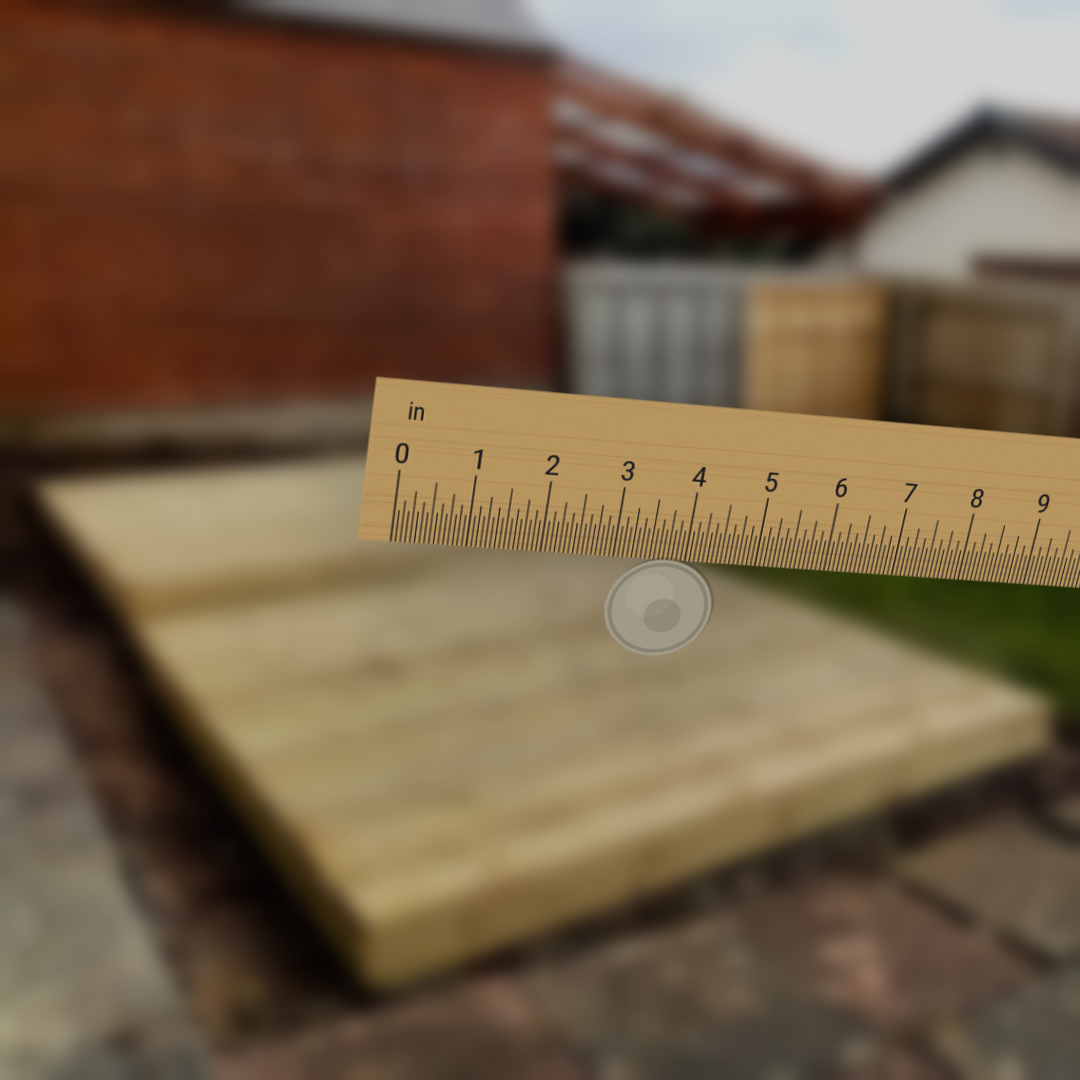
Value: 1.5 in
